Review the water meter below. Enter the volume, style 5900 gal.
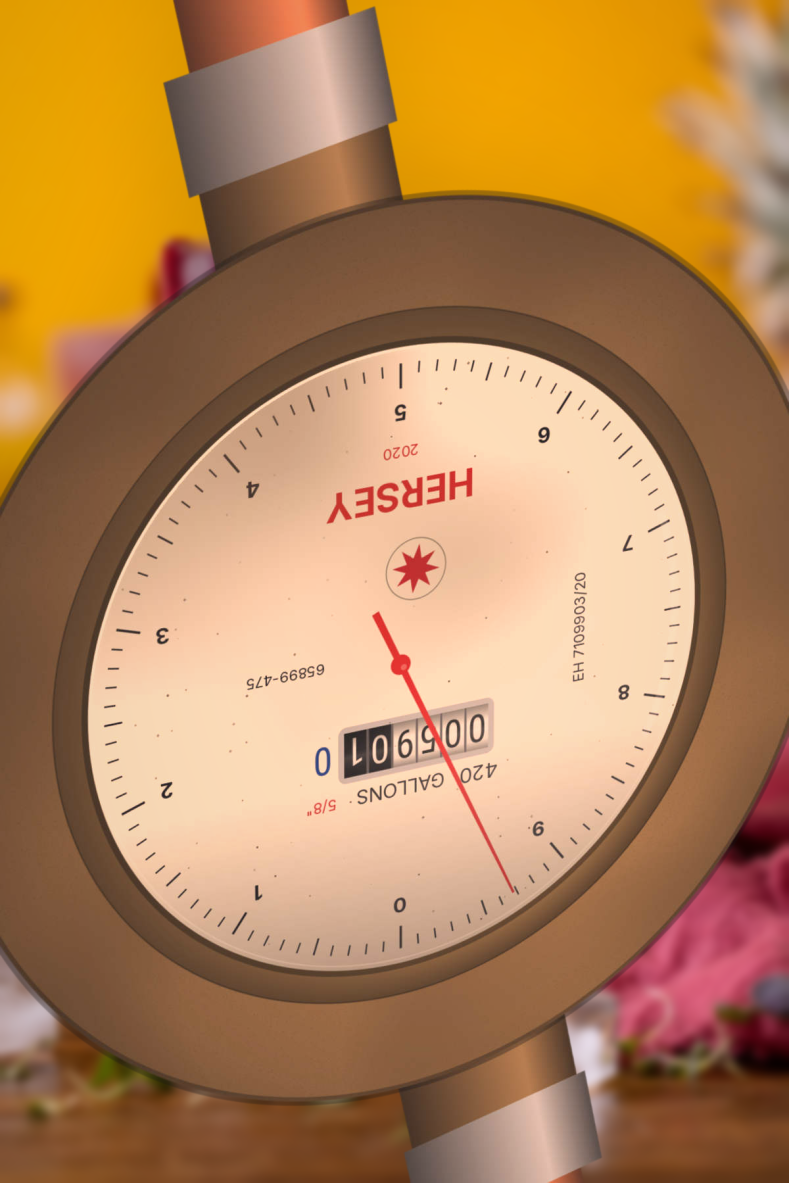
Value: 59009.3 gal
